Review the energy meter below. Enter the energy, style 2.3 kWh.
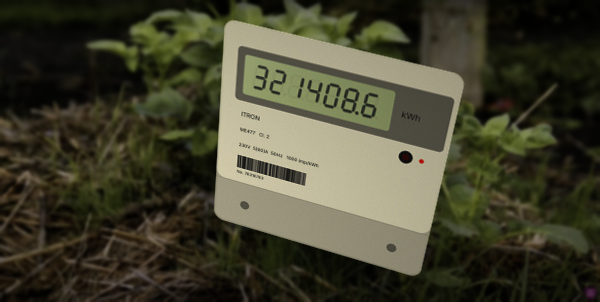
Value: 321408.6 kWh
